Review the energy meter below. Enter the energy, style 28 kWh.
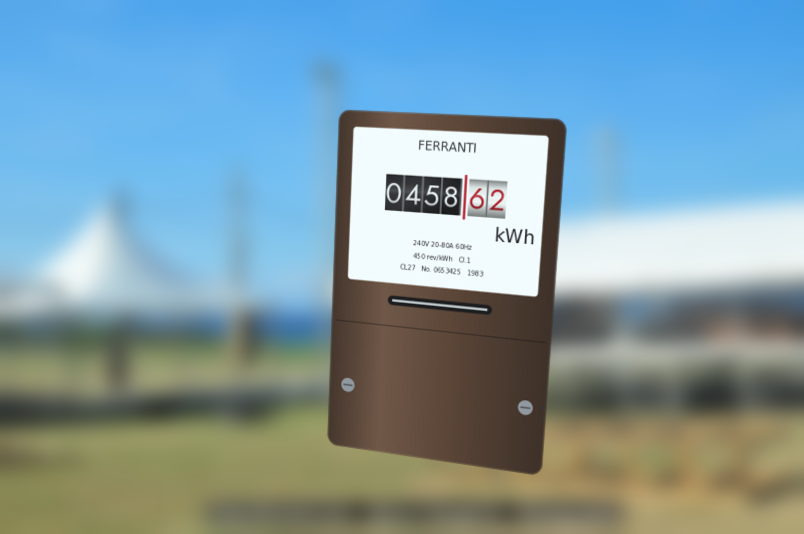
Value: 458.62 kWh
